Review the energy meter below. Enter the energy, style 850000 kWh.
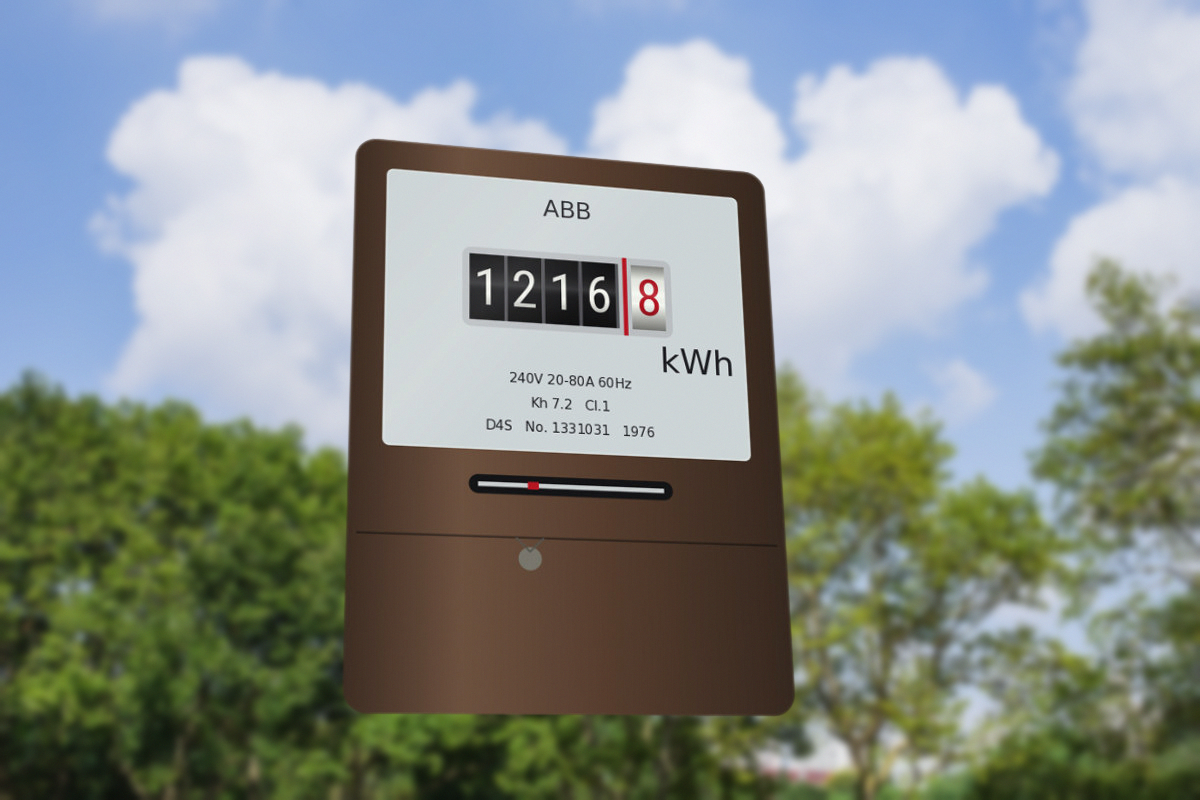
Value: 1216.8 kWh
